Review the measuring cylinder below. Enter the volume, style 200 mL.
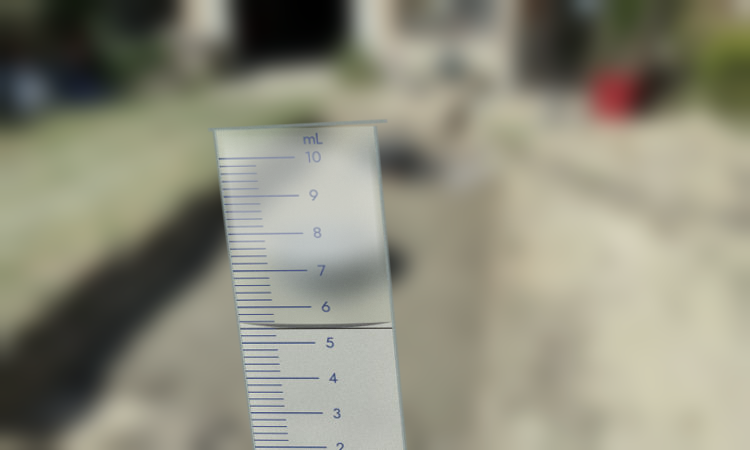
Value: 5.4 mL
